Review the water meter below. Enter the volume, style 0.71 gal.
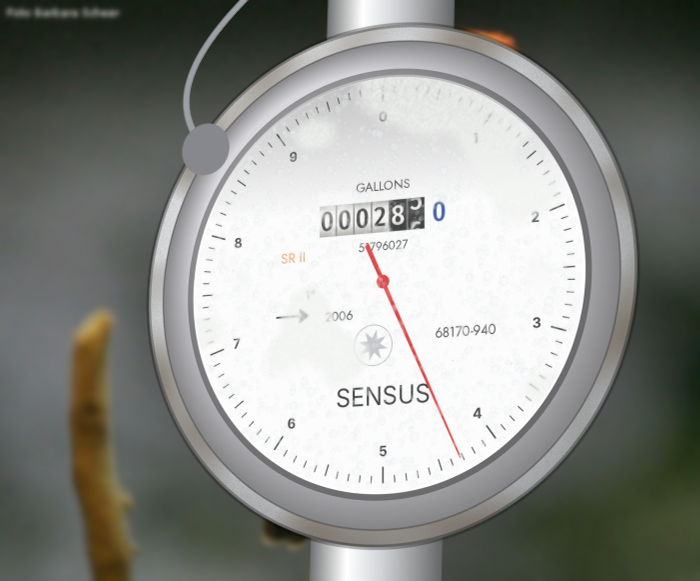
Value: 2854.3 gal
